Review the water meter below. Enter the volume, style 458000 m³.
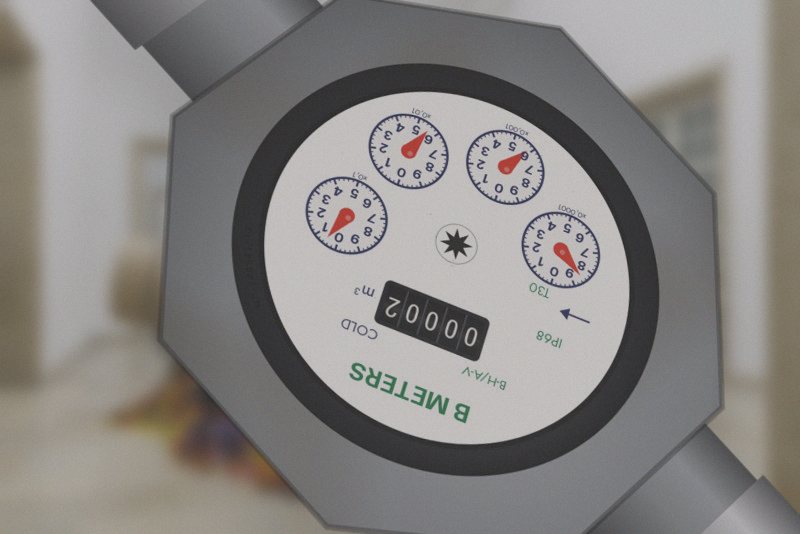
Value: 2.0558 m³
